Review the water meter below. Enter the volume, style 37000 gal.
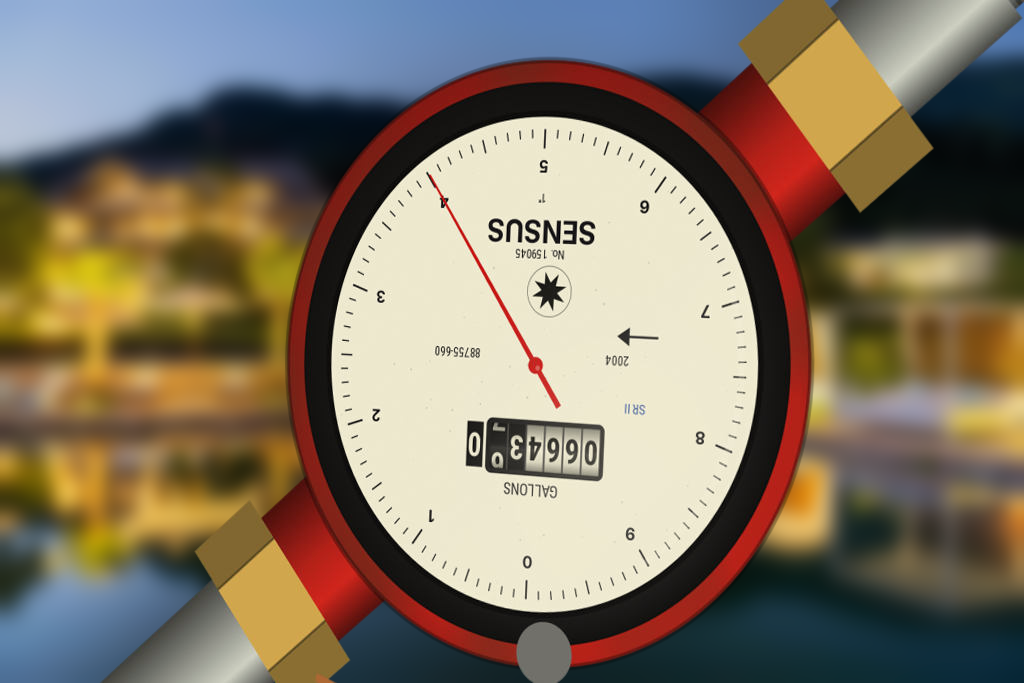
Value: 664364.0 gal
